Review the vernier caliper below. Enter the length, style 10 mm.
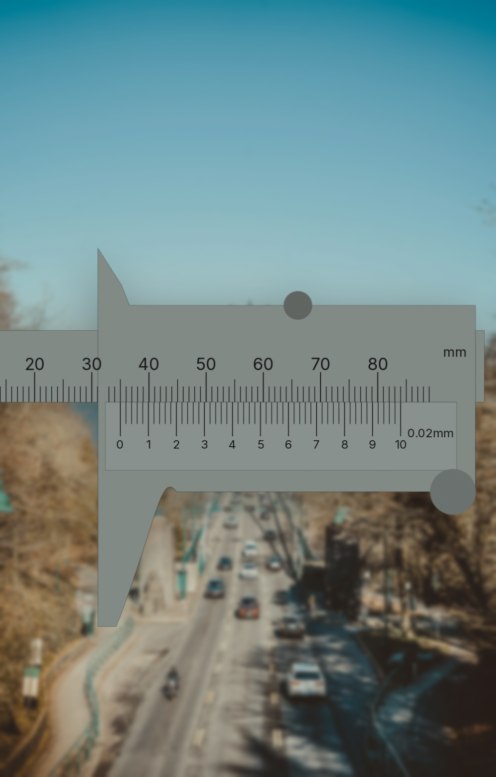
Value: 35.0 mm
